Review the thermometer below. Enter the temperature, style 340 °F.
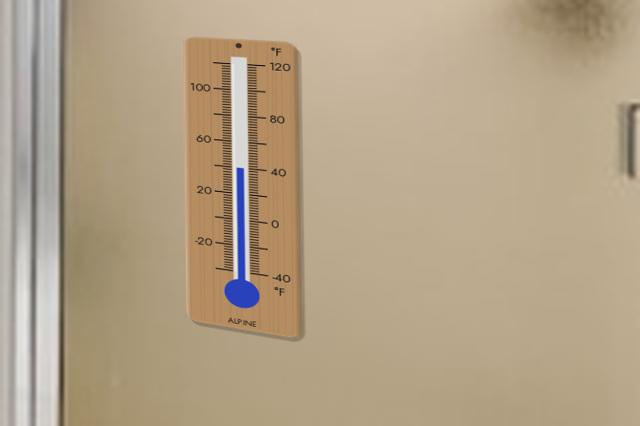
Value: 40 °F
